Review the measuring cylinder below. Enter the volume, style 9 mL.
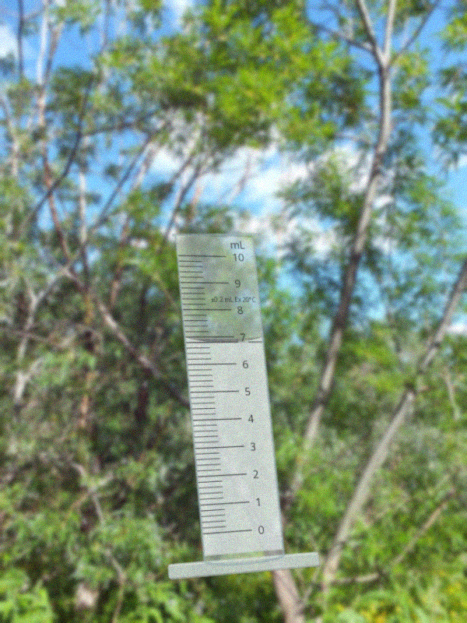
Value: 6.8 mL
